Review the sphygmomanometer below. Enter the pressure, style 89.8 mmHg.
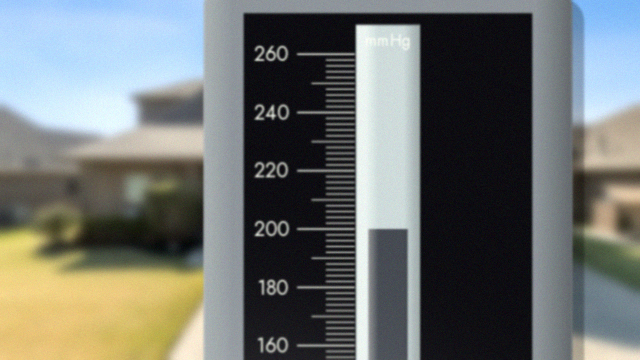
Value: 200 mmHg
